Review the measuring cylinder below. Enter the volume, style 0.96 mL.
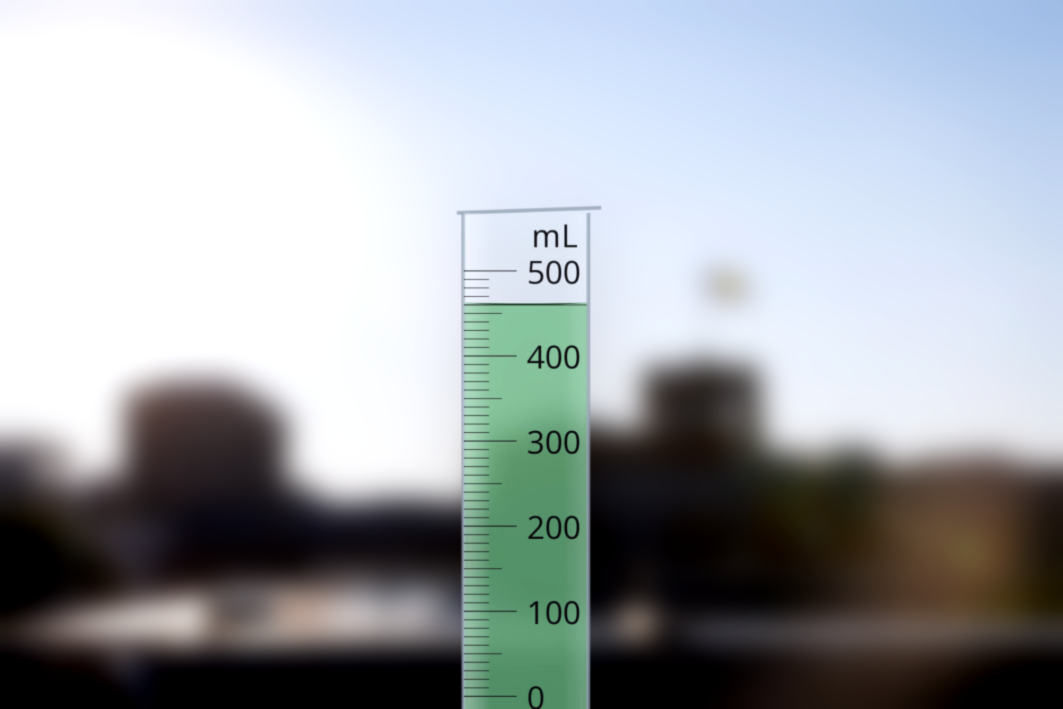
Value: 460 mL
